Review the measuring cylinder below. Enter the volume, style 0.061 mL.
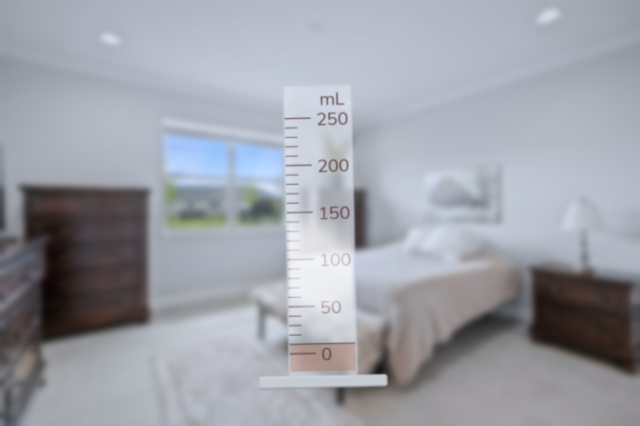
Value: 10 mL
